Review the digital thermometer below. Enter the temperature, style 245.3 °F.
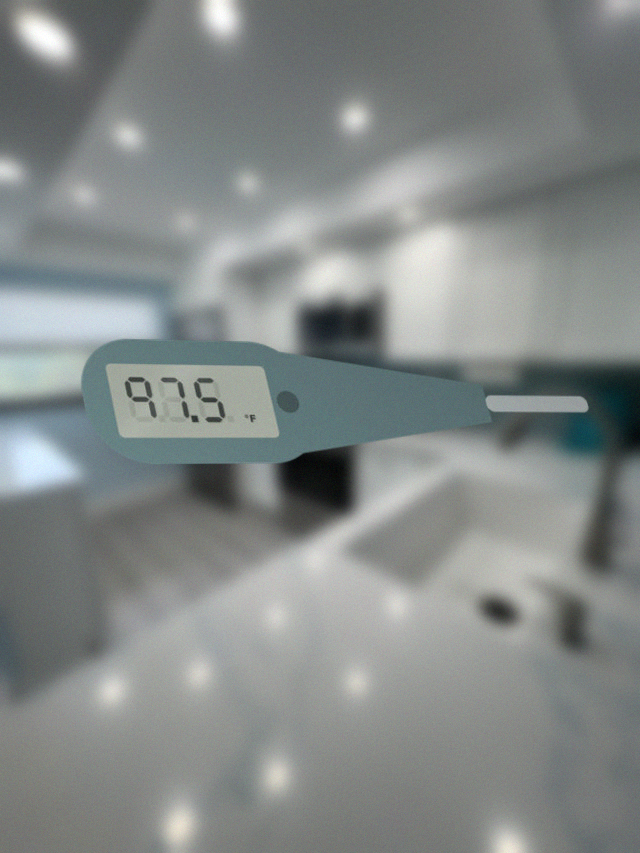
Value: 97.5 °F
